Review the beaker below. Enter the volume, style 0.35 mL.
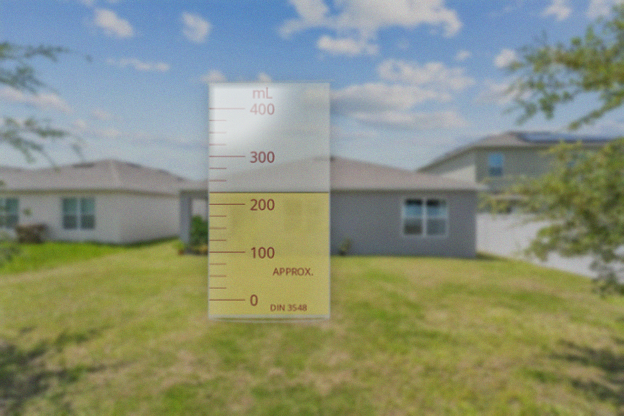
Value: 225 mL
